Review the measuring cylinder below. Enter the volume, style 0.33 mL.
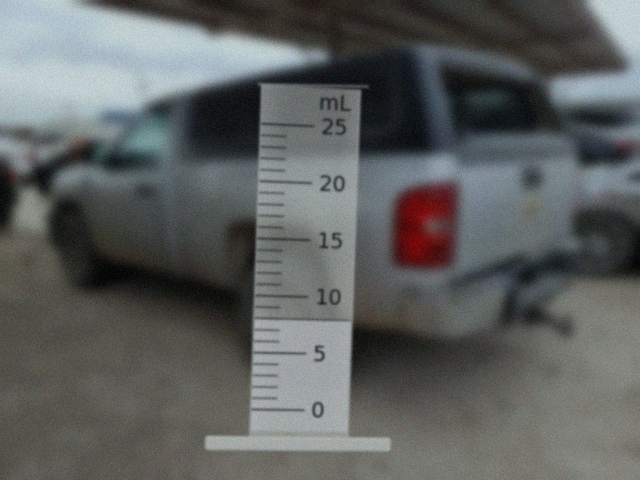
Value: 8 mL
